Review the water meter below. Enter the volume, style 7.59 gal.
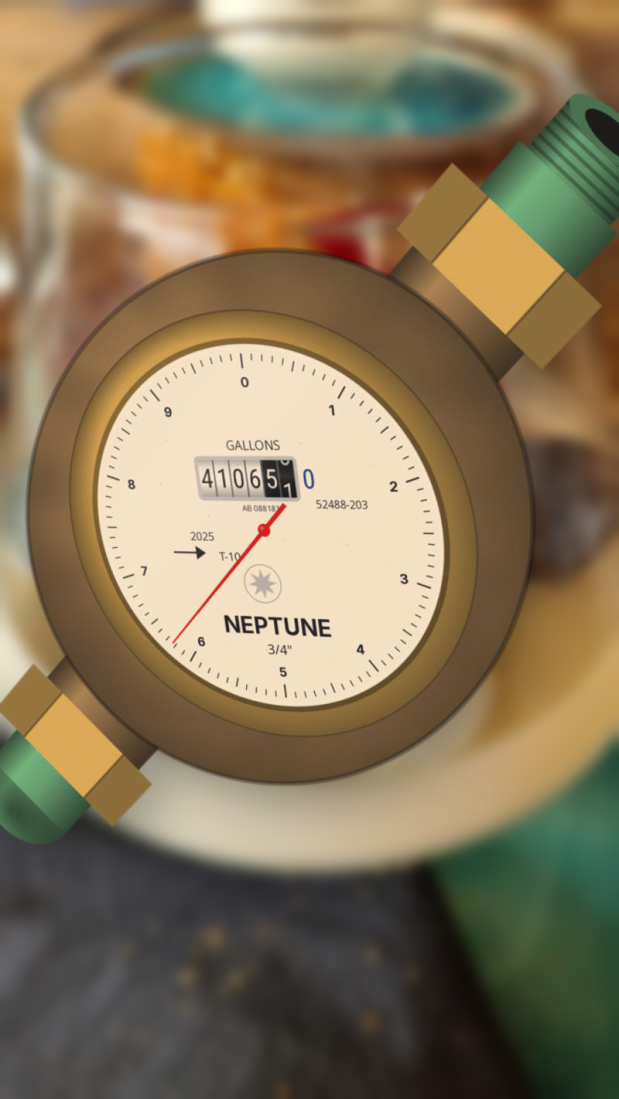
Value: 4106506.2 gal
